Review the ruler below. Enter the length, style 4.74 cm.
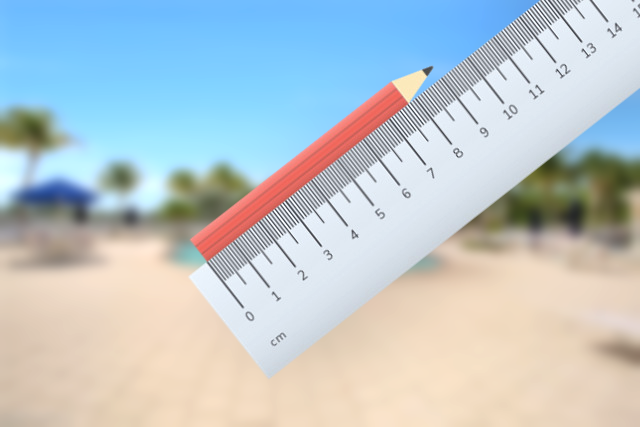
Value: 9 cm
